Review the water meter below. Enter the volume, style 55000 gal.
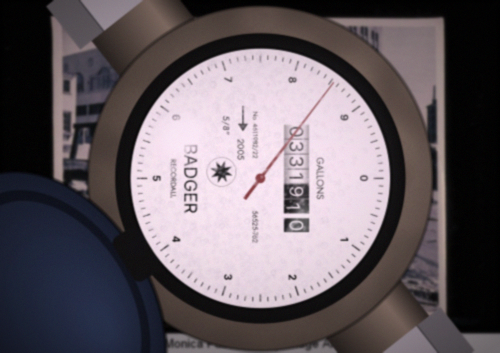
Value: 331908.5 gal
